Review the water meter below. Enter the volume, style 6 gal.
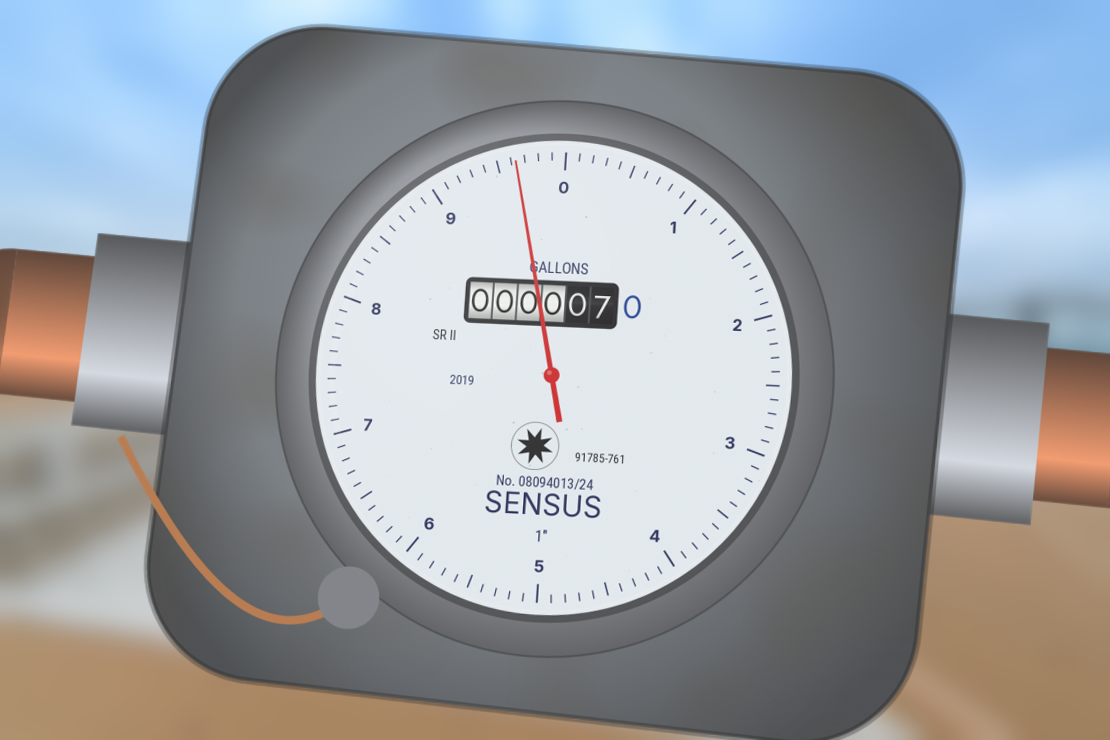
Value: 69.6 gal
